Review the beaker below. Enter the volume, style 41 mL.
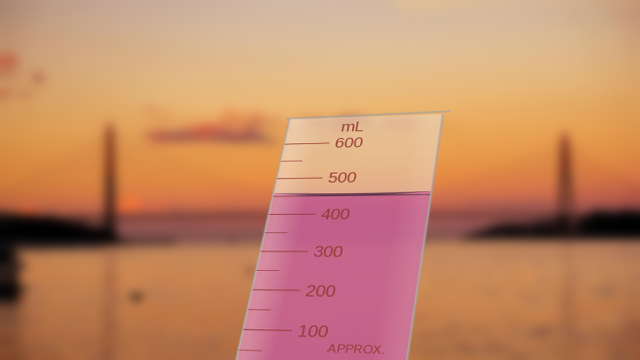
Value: 450 mL
